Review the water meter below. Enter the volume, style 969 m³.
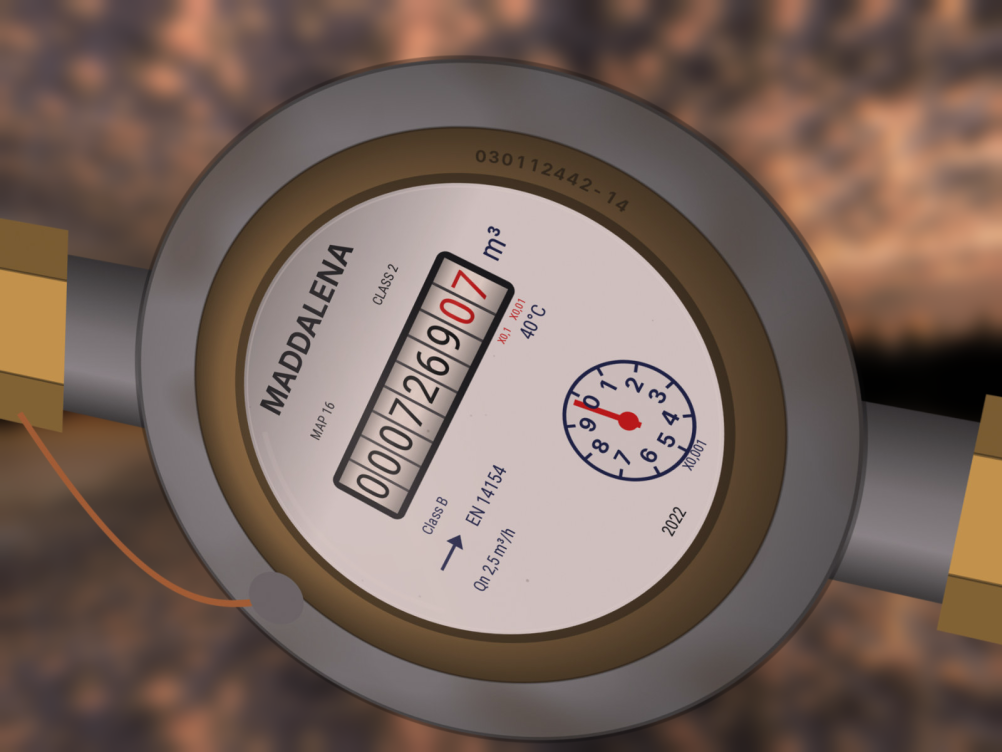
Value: 7269.069 m³
